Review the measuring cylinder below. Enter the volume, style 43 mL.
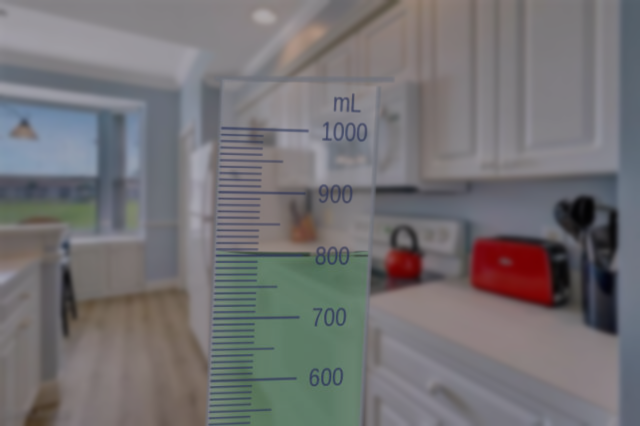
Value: 800 mL
